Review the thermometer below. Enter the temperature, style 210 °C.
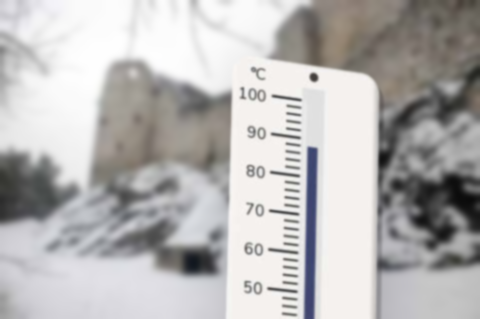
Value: 88 °C
